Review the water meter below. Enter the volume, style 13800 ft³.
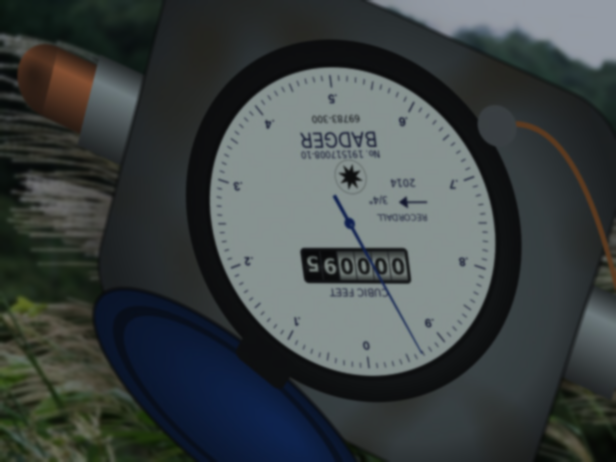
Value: 94.93 ft³
